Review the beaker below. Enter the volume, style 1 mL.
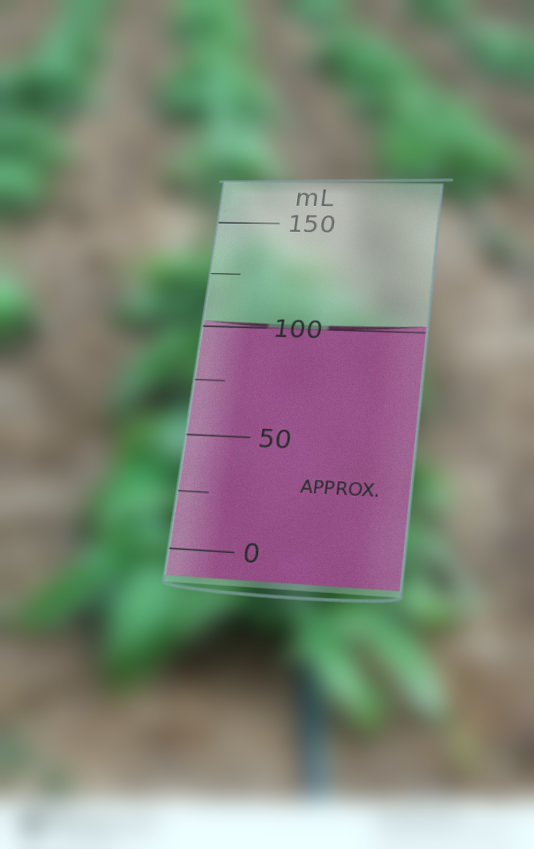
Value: 100 mL
